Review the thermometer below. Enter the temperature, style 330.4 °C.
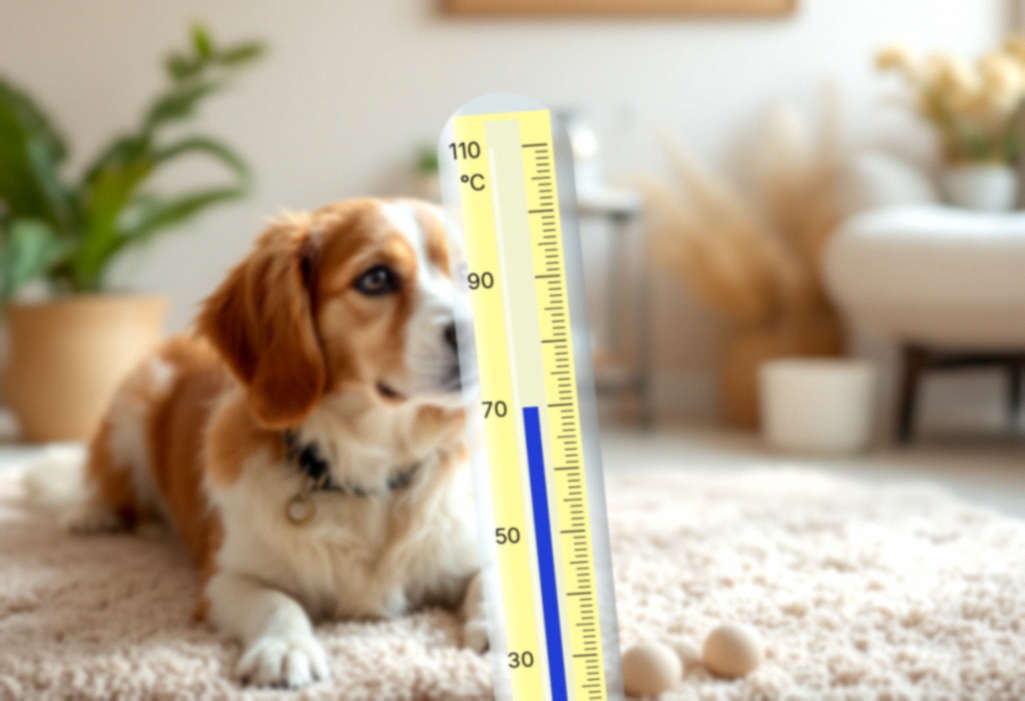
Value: 70 °C
